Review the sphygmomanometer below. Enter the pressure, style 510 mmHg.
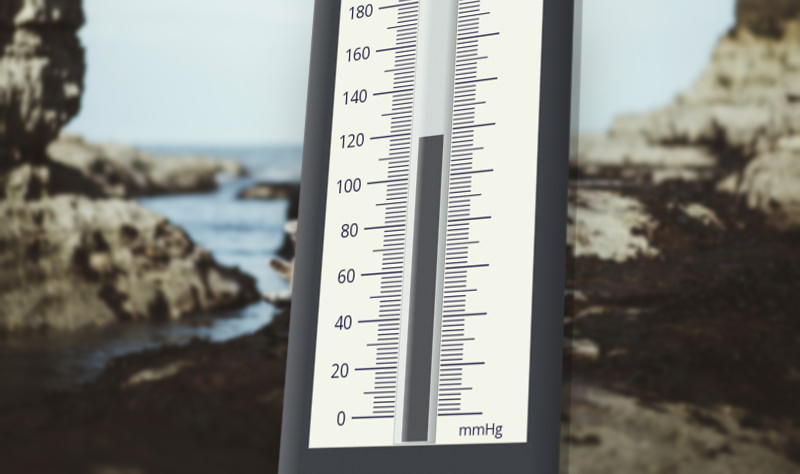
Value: 118 mmHg
